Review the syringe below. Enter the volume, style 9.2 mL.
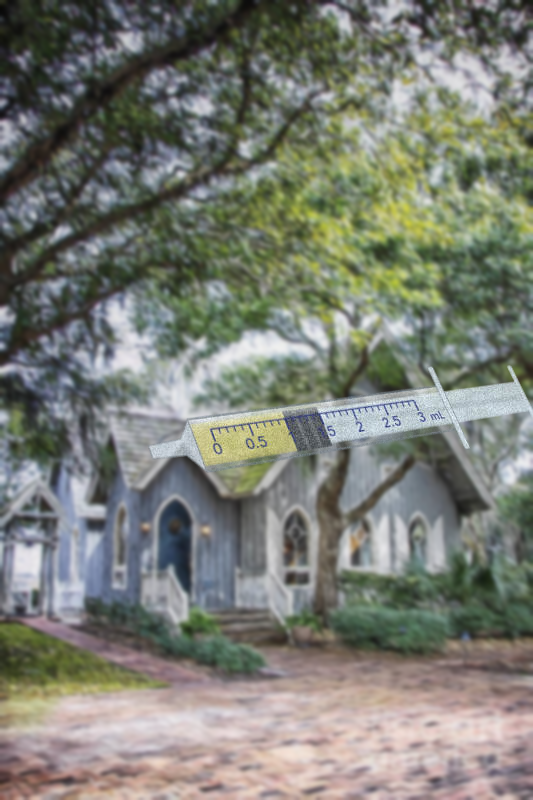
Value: 1 mL
